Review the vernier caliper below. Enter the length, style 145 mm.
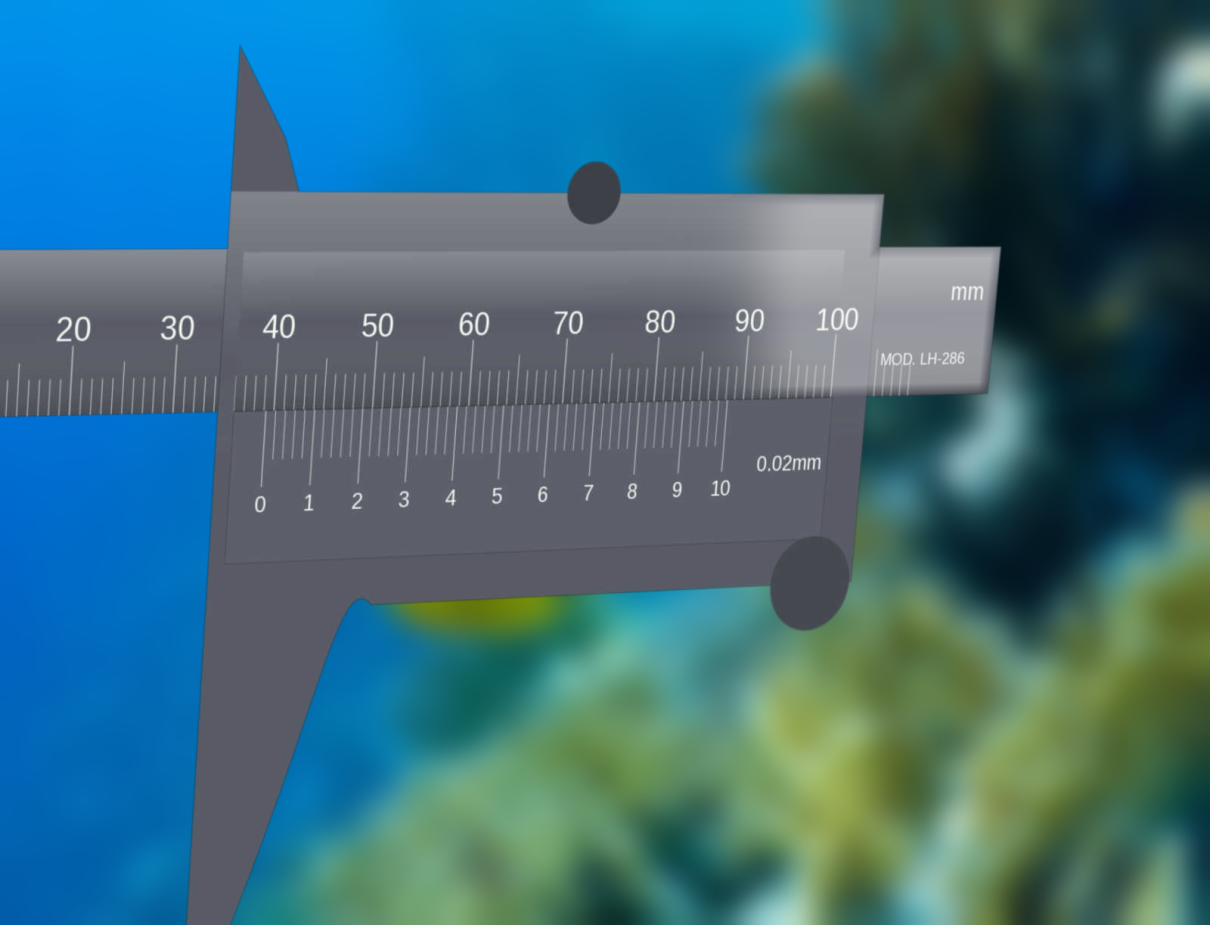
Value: 39.2 mm
